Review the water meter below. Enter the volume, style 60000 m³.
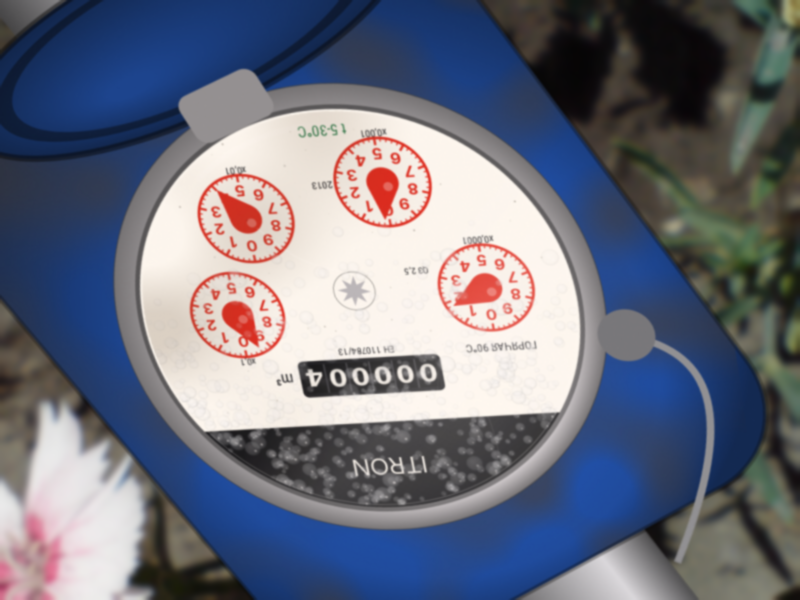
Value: 3.9401 m³
